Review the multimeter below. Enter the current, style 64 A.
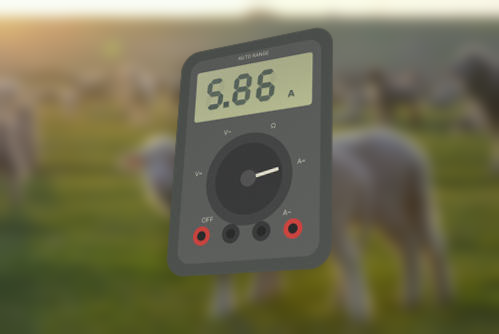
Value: 5.86 A
